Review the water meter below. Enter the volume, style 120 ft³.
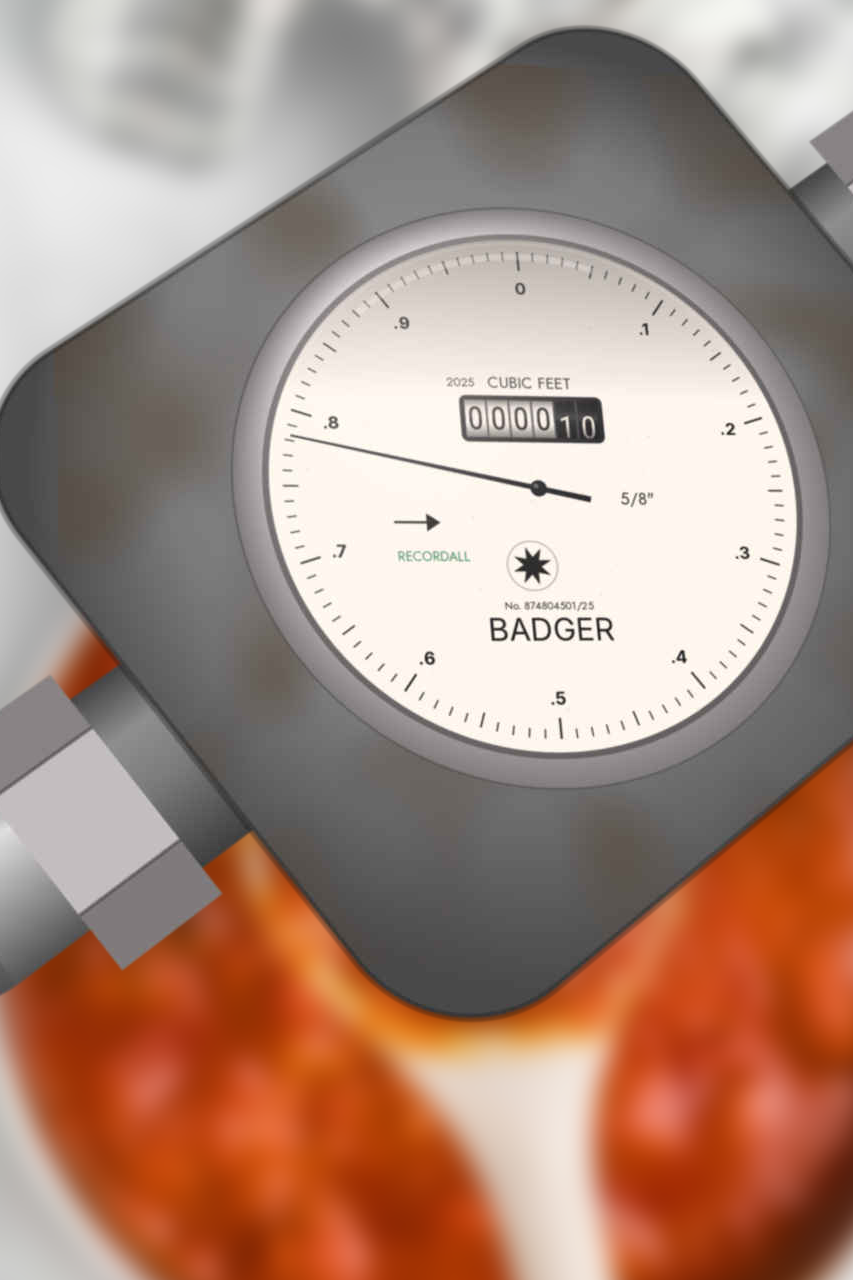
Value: 9.78 ft³
